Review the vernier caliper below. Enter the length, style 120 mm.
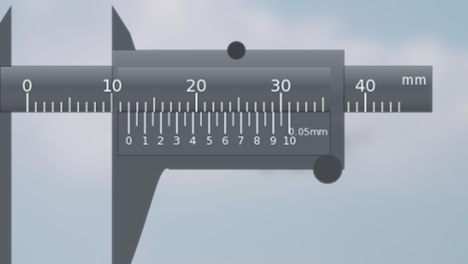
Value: 12.0 mm
